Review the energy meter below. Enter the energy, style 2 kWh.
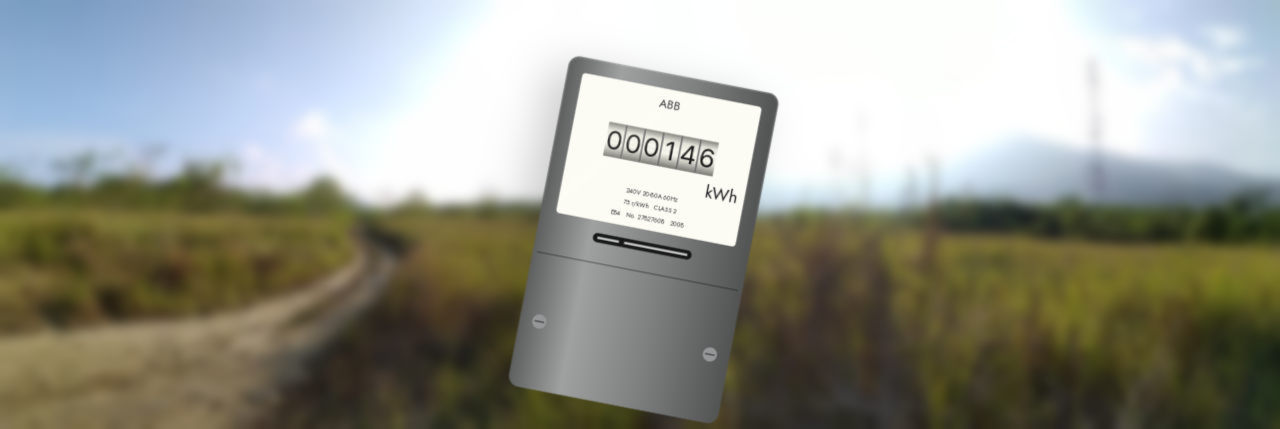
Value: 146 kWh
